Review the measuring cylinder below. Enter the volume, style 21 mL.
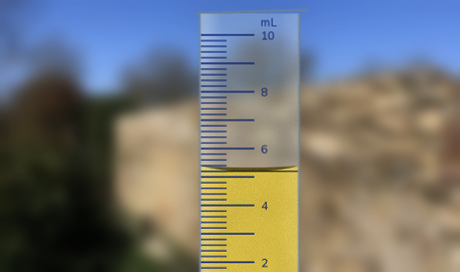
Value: 5.2 mL
